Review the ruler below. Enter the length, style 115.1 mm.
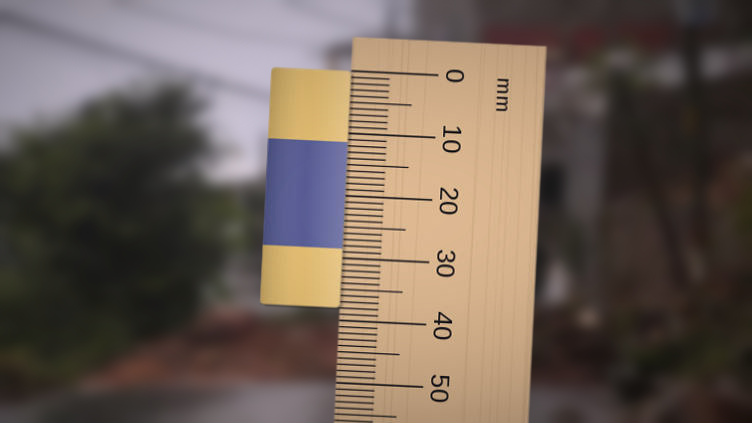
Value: 38 mm
